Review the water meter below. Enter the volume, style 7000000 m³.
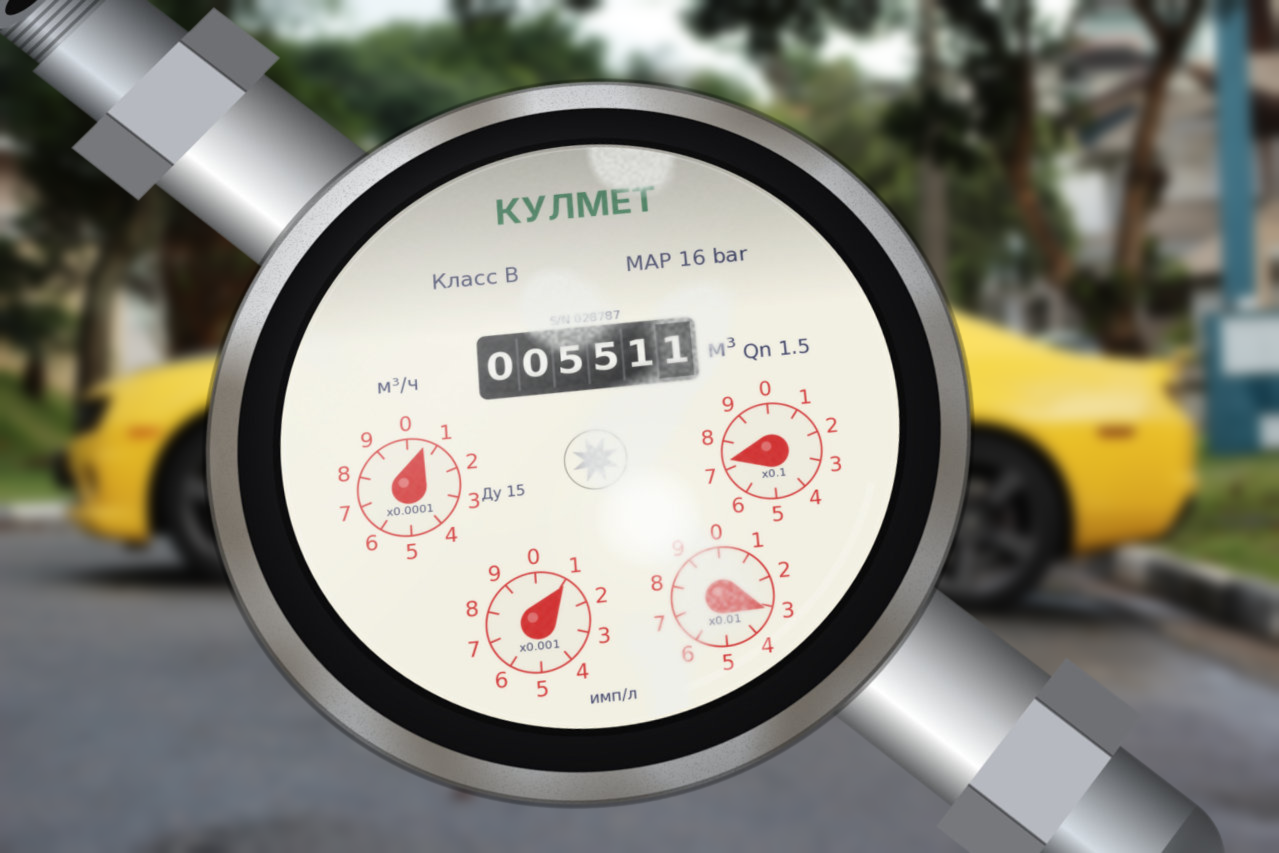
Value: 5511.7310 m³
